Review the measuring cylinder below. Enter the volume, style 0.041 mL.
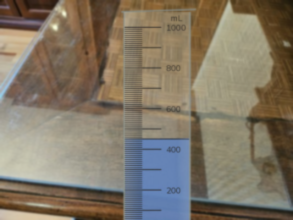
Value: 450 mL
